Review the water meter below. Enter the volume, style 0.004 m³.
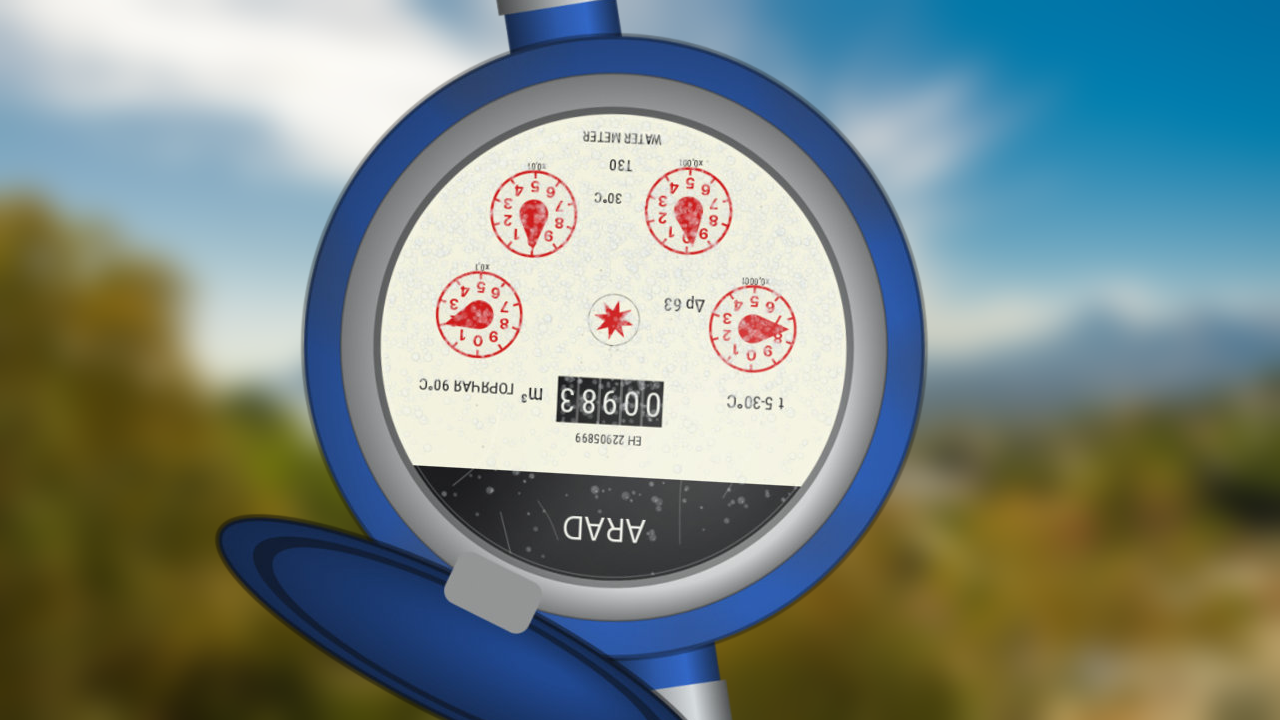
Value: 983.1997 m³
